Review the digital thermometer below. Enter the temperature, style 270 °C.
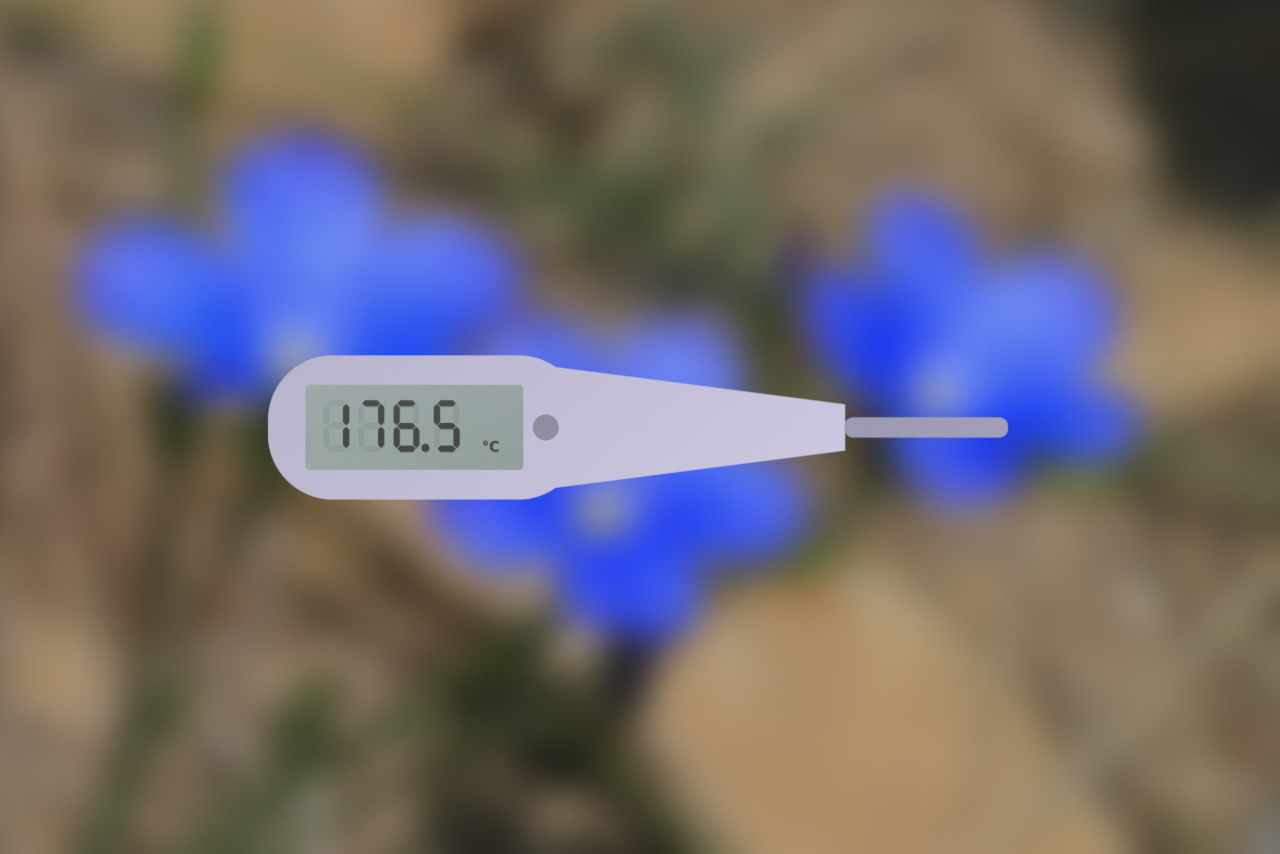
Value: 176.5 °C
